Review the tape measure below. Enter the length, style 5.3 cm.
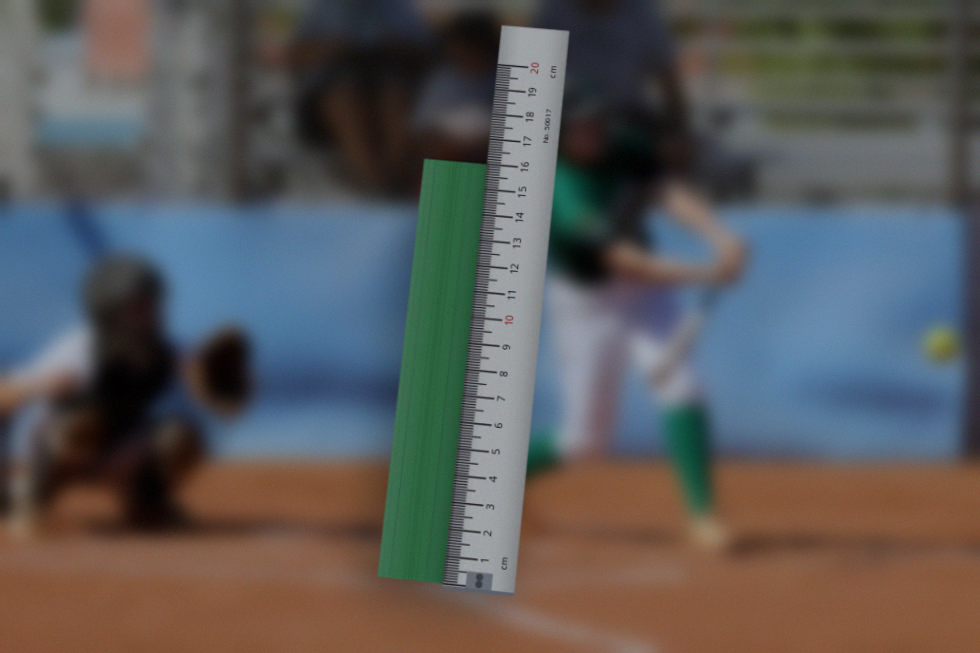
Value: 16 cm
